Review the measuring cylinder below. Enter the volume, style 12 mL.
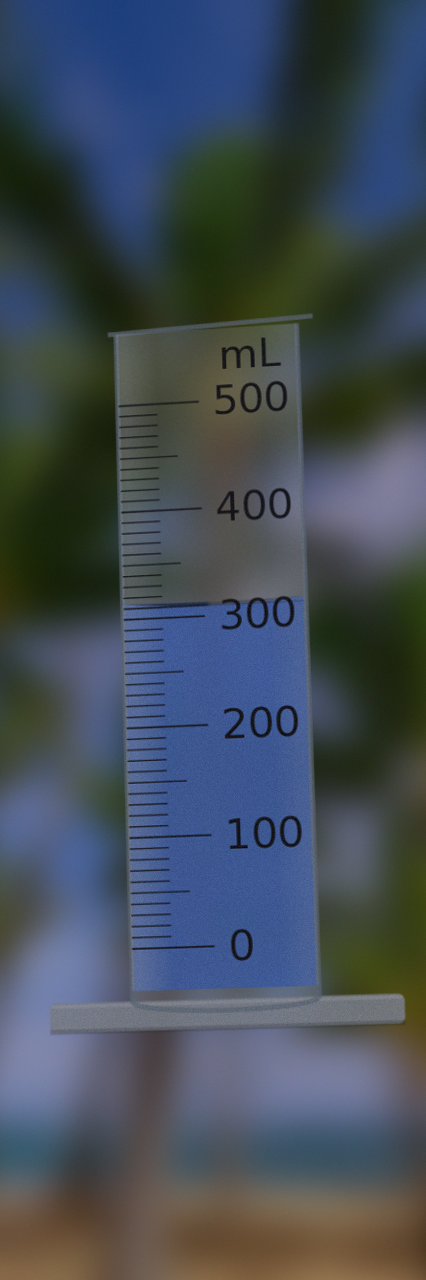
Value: 310 mL
